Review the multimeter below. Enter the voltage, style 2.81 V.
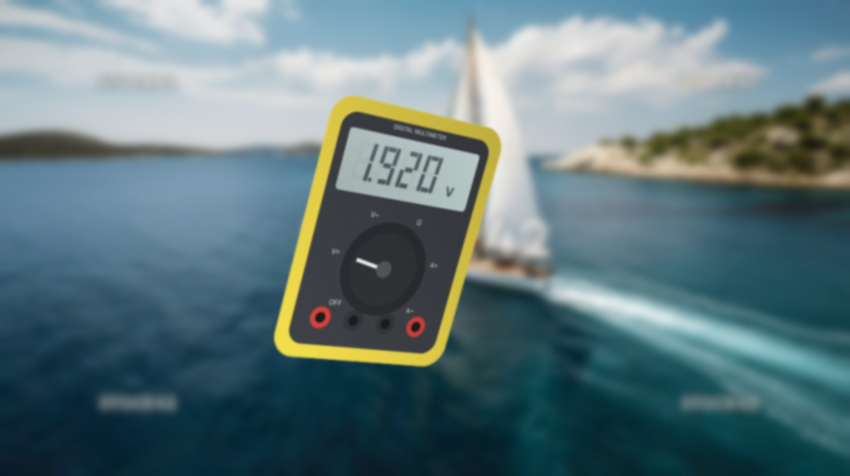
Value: 1.920 V
